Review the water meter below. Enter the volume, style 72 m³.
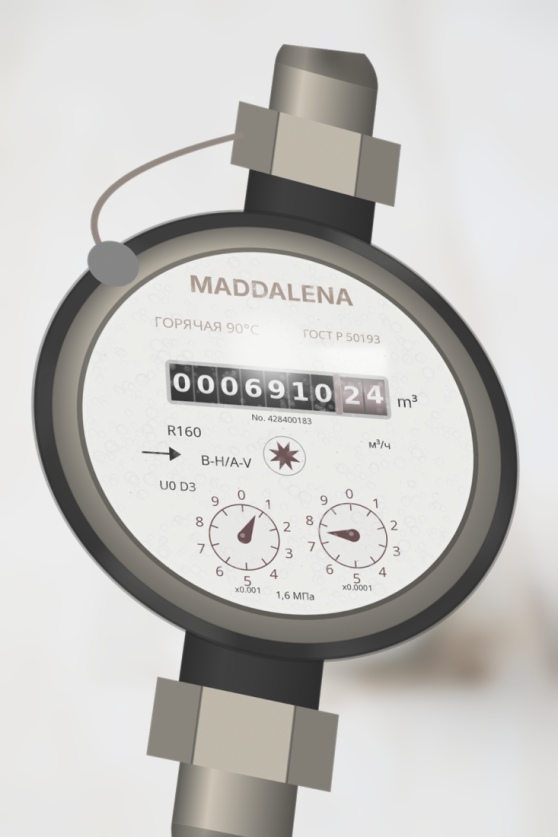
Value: 6910.2407 m³
